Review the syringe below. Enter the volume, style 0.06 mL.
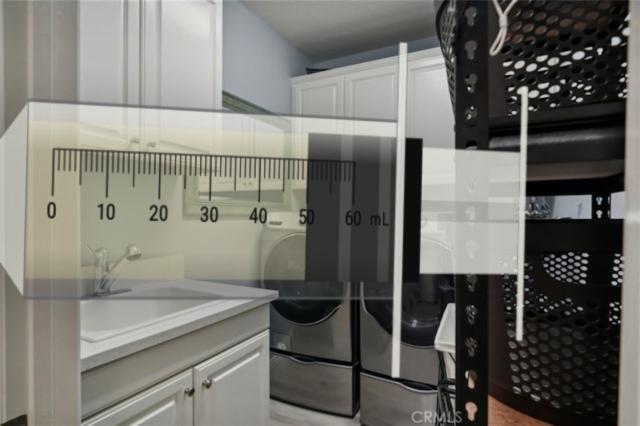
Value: 50 mL
